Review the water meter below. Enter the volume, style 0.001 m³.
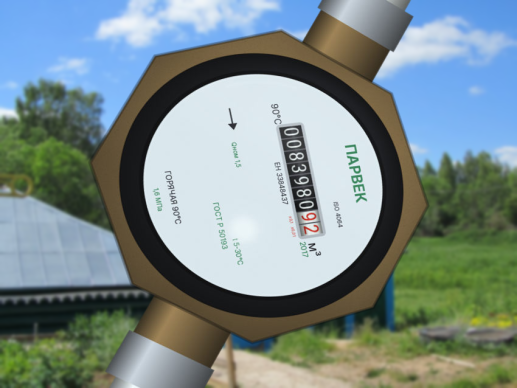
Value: 83980.92 m³
